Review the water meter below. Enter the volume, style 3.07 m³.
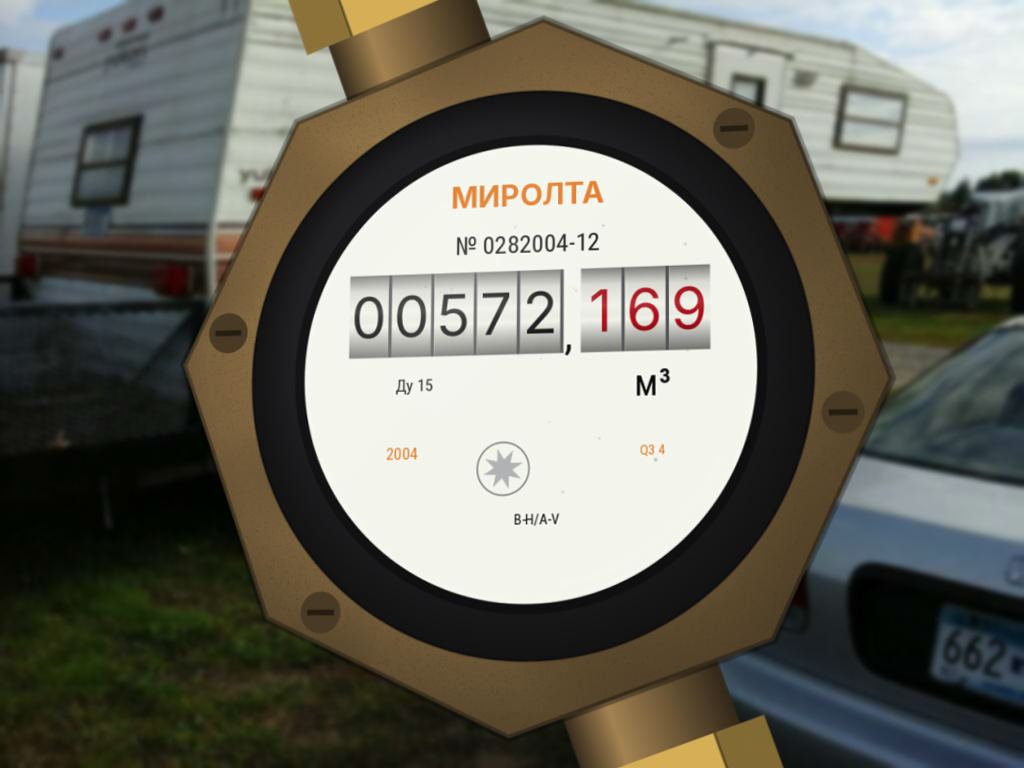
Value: 572.169 m³
